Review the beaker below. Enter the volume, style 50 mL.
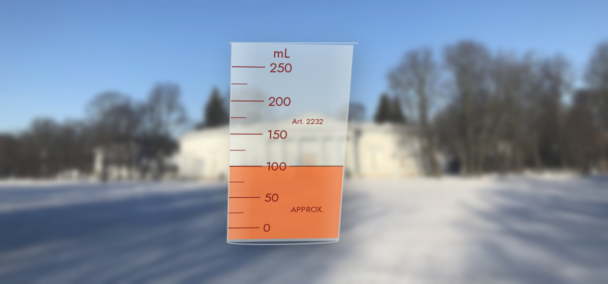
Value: 100 mL
